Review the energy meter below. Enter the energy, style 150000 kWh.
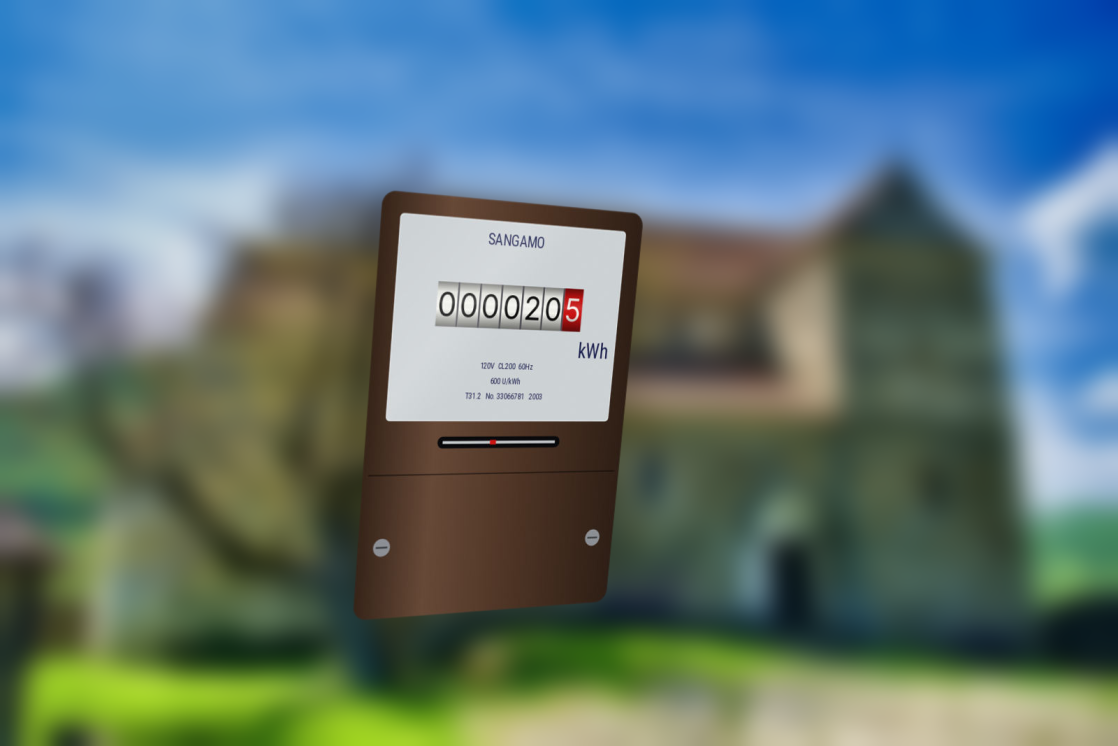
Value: 20.5 kWh
